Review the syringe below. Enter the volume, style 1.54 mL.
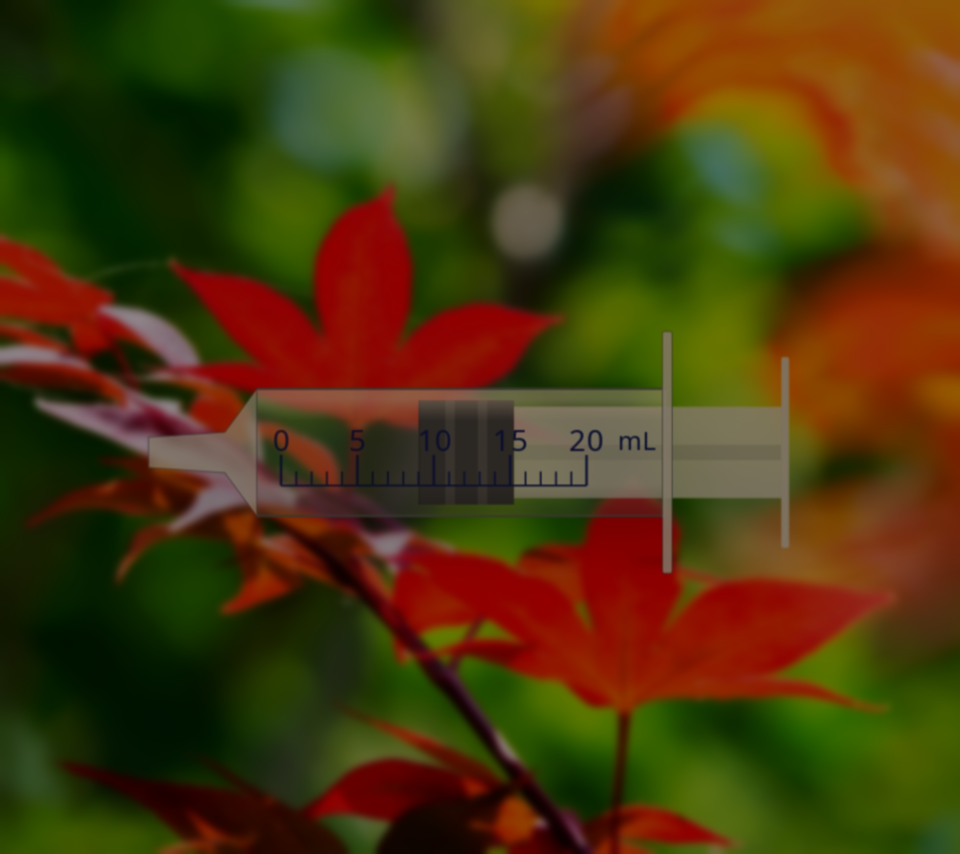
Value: 9 mL
